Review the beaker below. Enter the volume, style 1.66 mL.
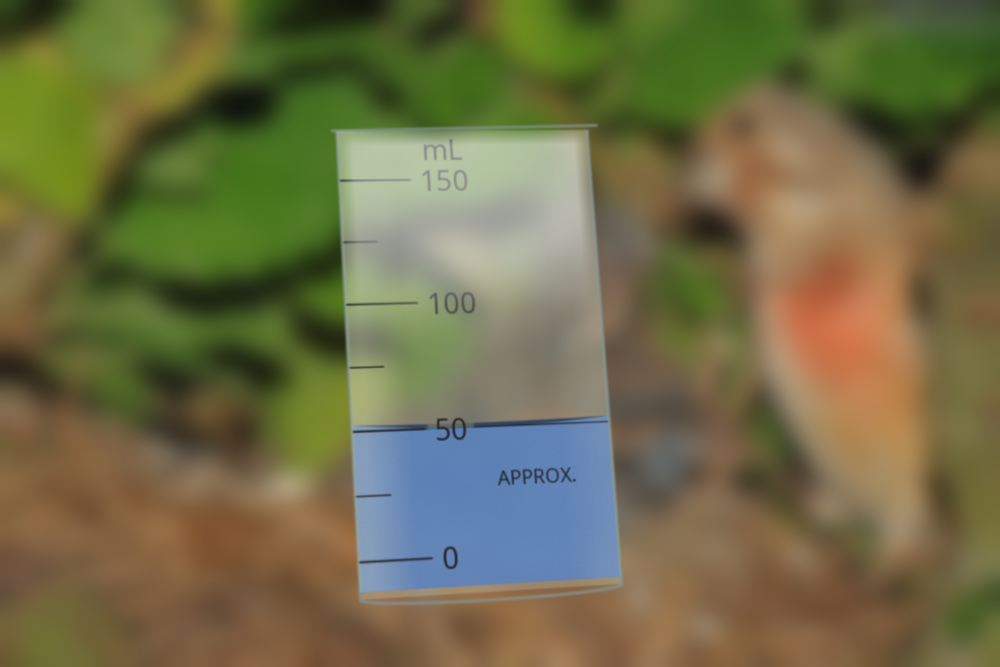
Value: 50 mL
